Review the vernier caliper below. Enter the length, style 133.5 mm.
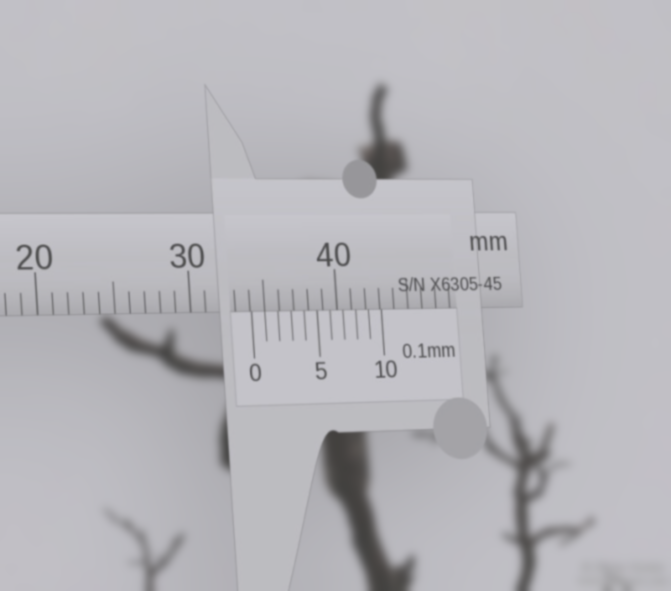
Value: 34.1 mm
